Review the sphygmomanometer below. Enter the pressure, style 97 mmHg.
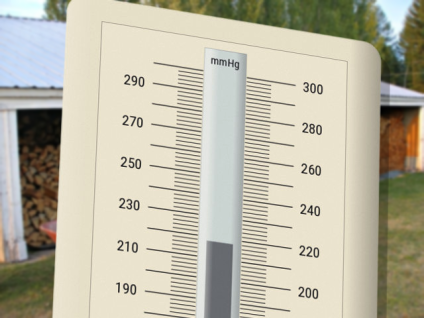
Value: 218 mmHg
